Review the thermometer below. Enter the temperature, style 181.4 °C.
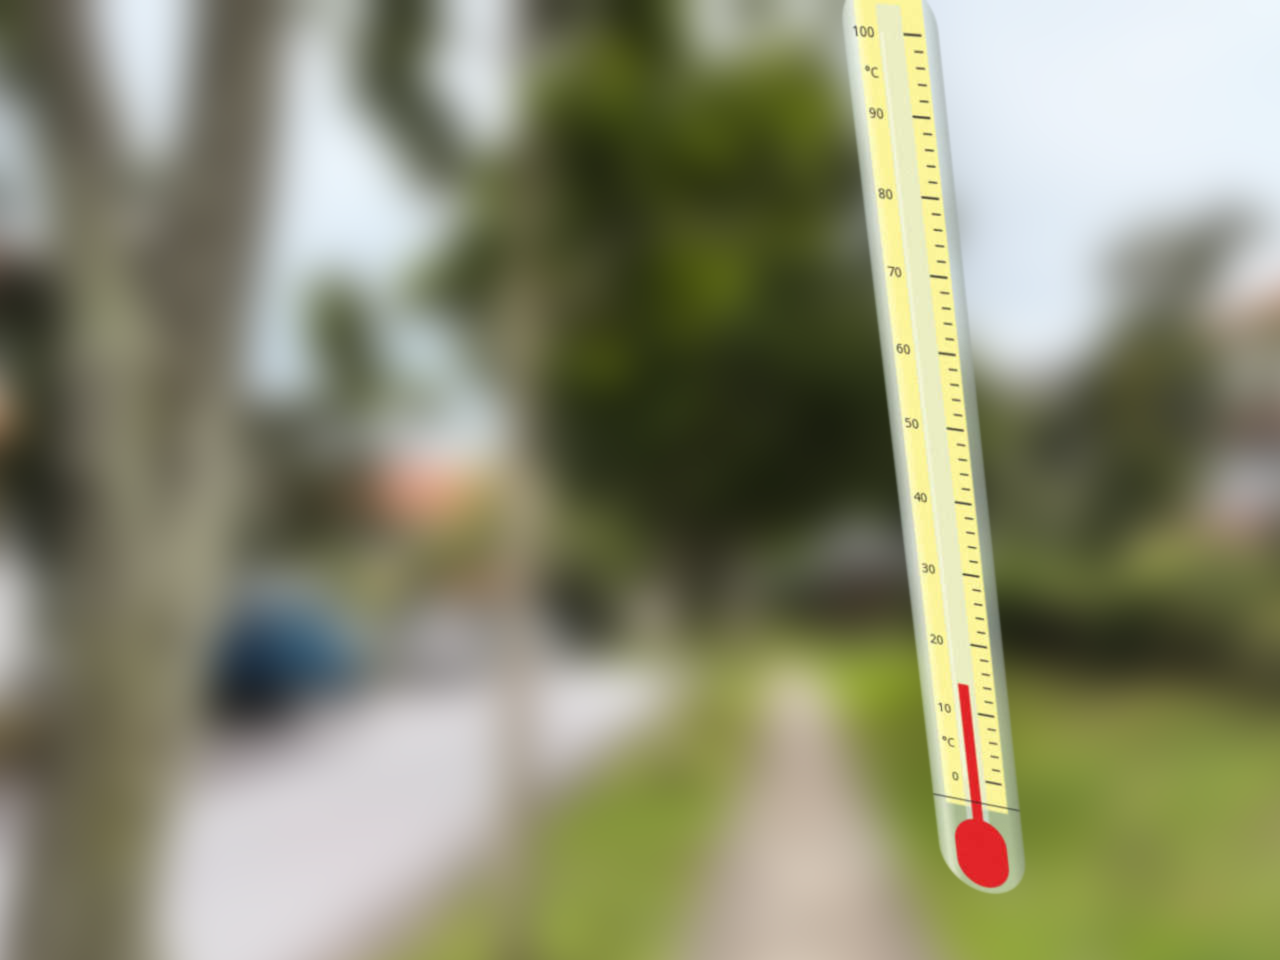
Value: 14 °C
